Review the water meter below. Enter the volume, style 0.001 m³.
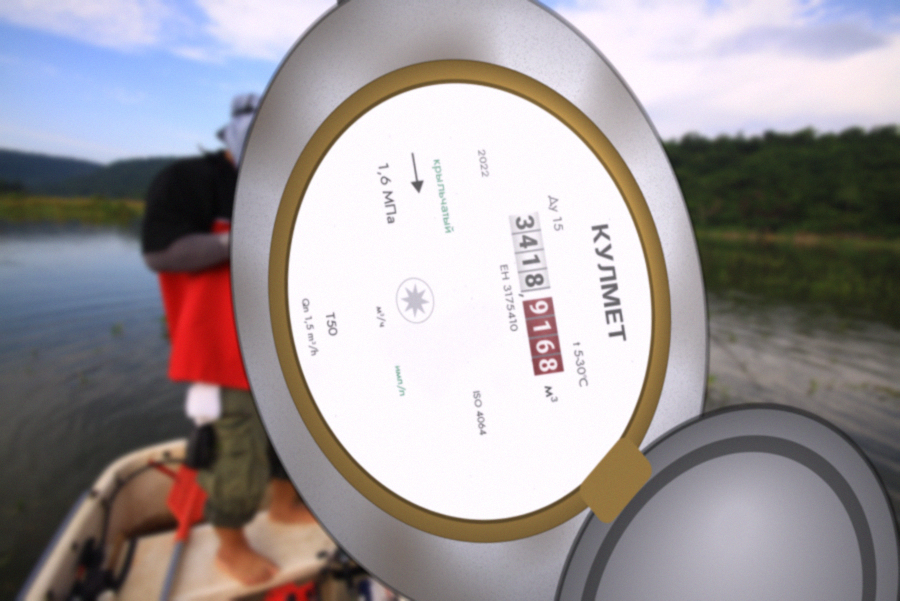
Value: 3418.9168 m³
